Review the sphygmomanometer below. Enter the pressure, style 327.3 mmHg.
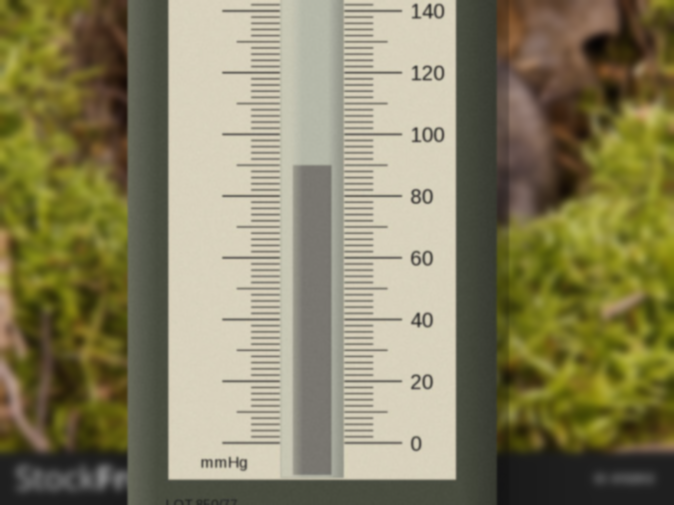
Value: 90 mmHg
